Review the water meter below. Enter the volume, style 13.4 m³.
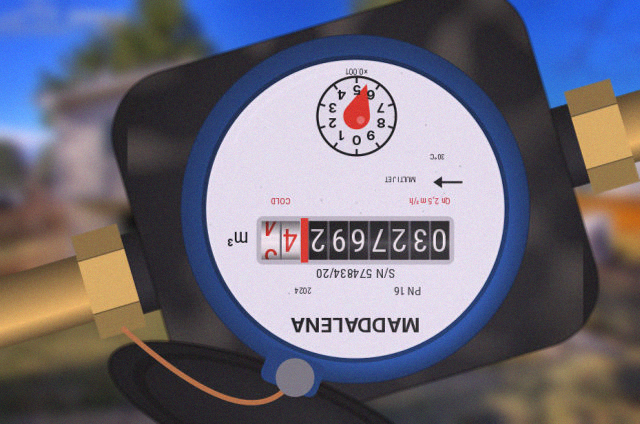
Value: 327692.435 m³
